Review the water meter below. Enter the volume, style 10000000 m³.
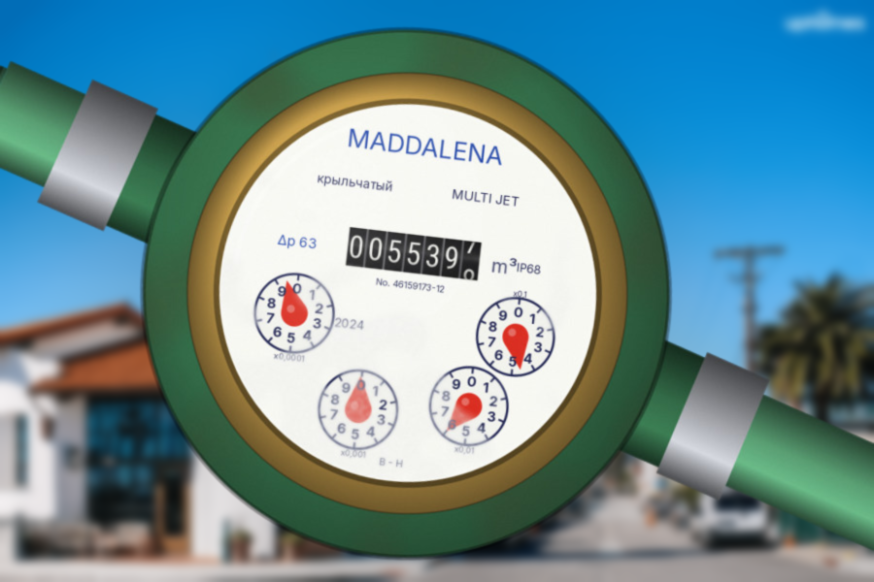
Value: 55397.4599 m³
